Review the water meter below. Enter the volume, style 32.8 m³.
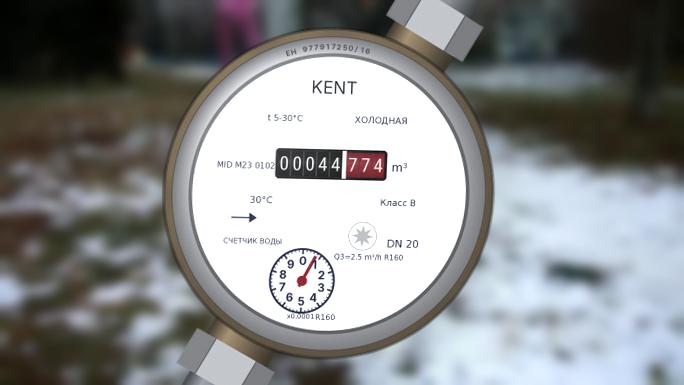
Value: 44.7740 m³
